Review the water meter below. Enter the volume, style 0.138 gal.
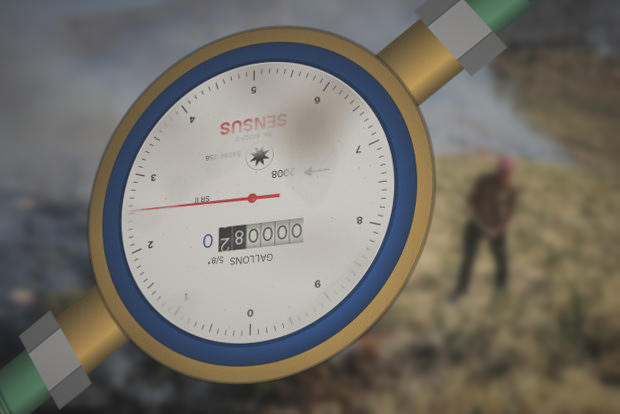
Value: 822.5 gal
